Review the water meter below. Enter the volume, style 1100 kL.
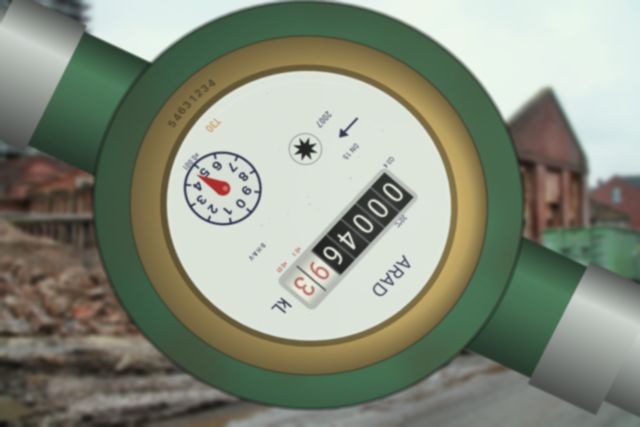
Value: 46.934 kL
